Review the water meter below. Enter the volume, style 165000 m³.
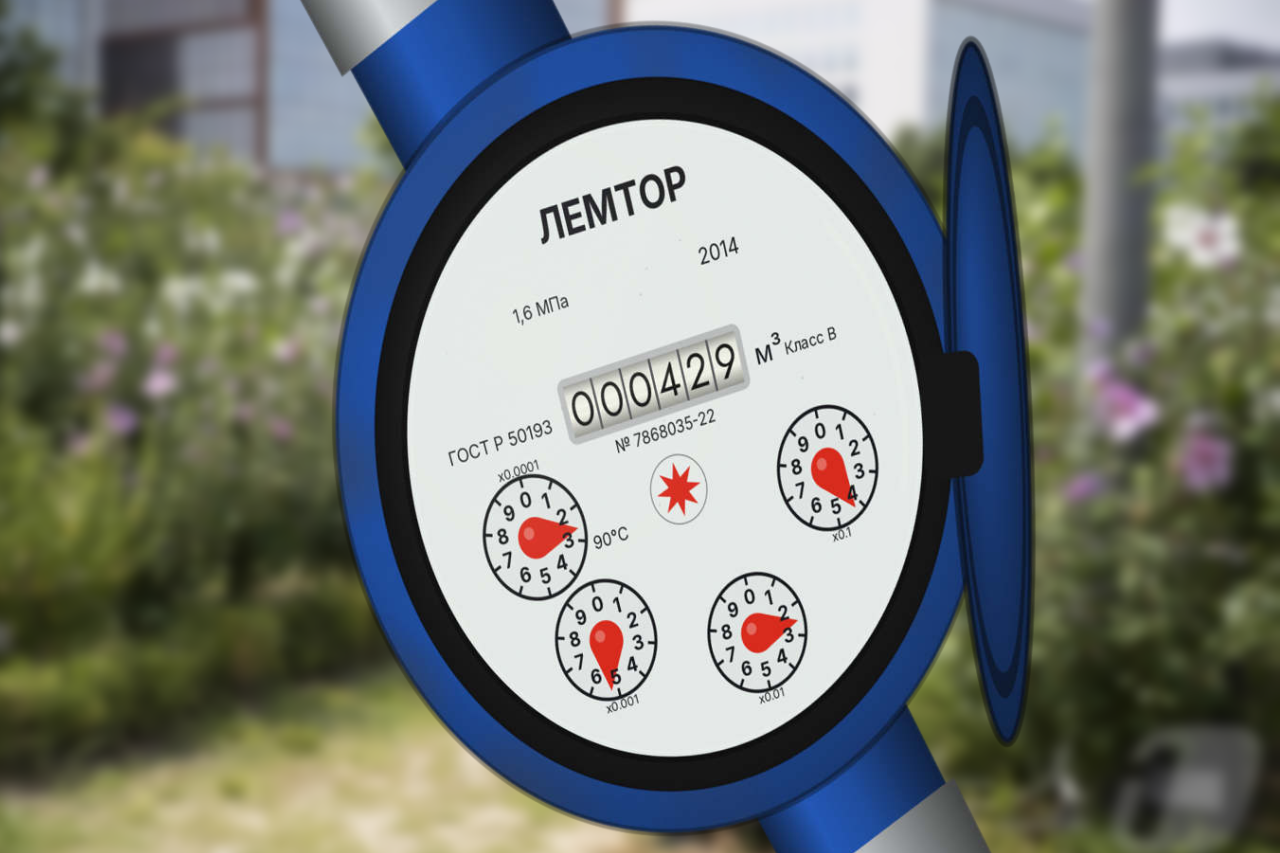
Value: 429.4252 m³
